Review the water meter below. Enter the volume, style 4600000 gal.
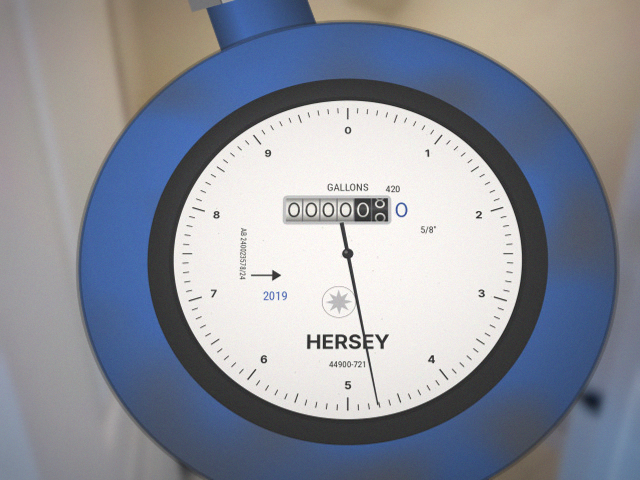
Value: 84.7 gal
